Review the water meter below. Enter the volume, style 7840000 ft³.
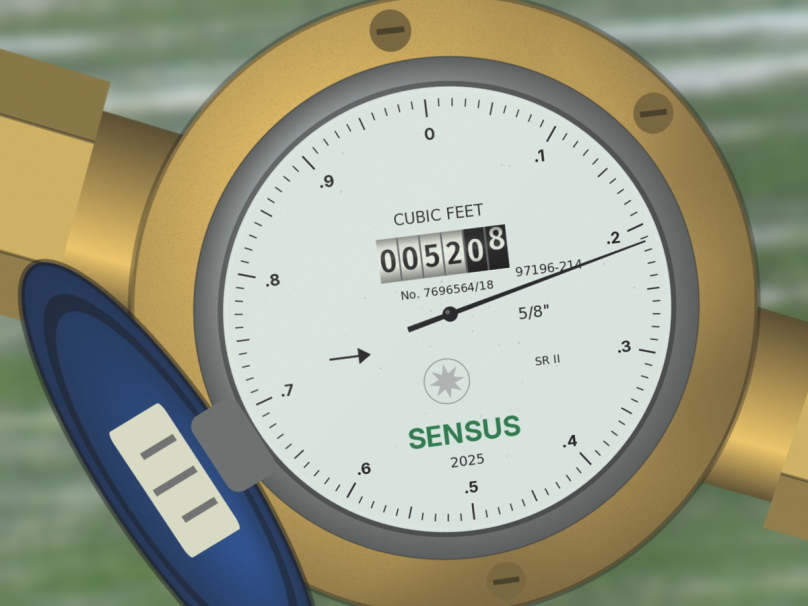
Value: 5208.21 ft³
